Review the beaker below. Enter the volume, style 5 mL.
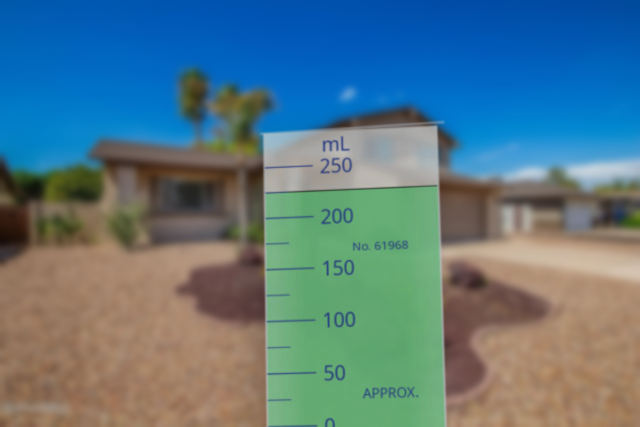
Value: 225 mL
